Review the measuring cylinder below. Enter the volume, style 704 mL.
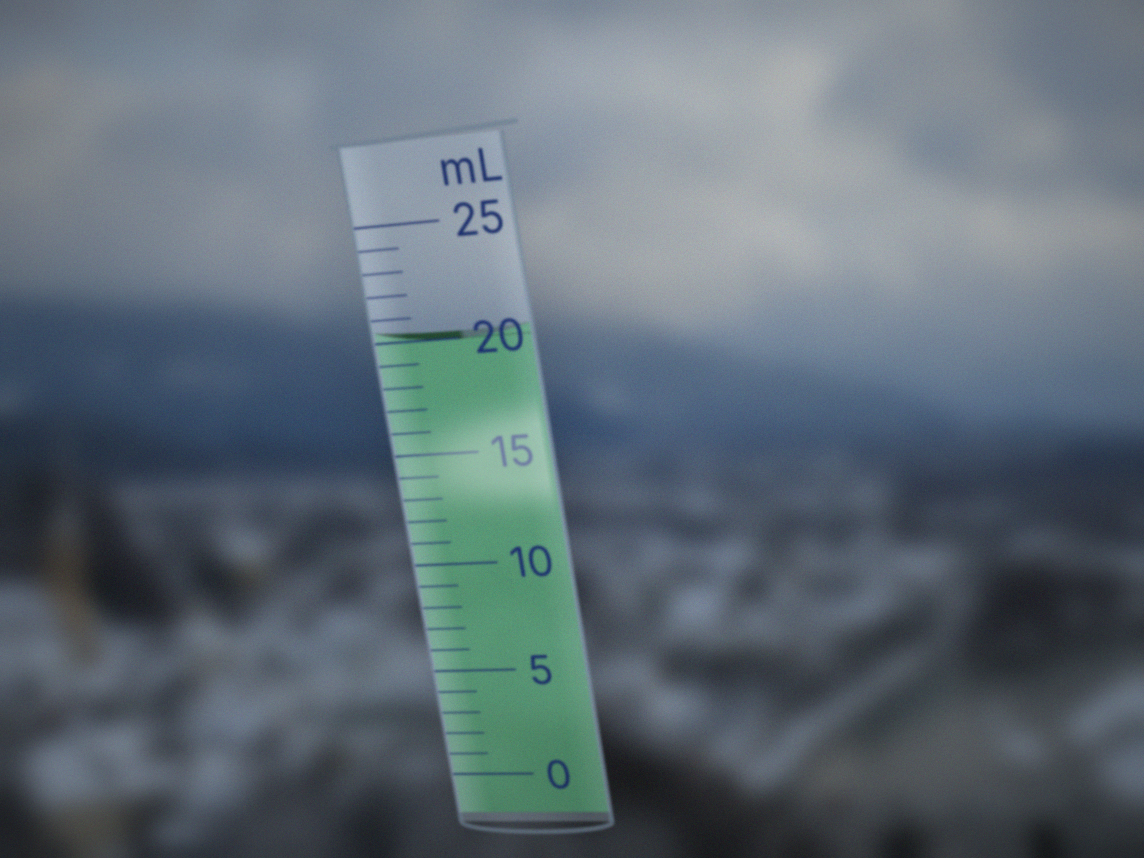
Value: 20 mL
